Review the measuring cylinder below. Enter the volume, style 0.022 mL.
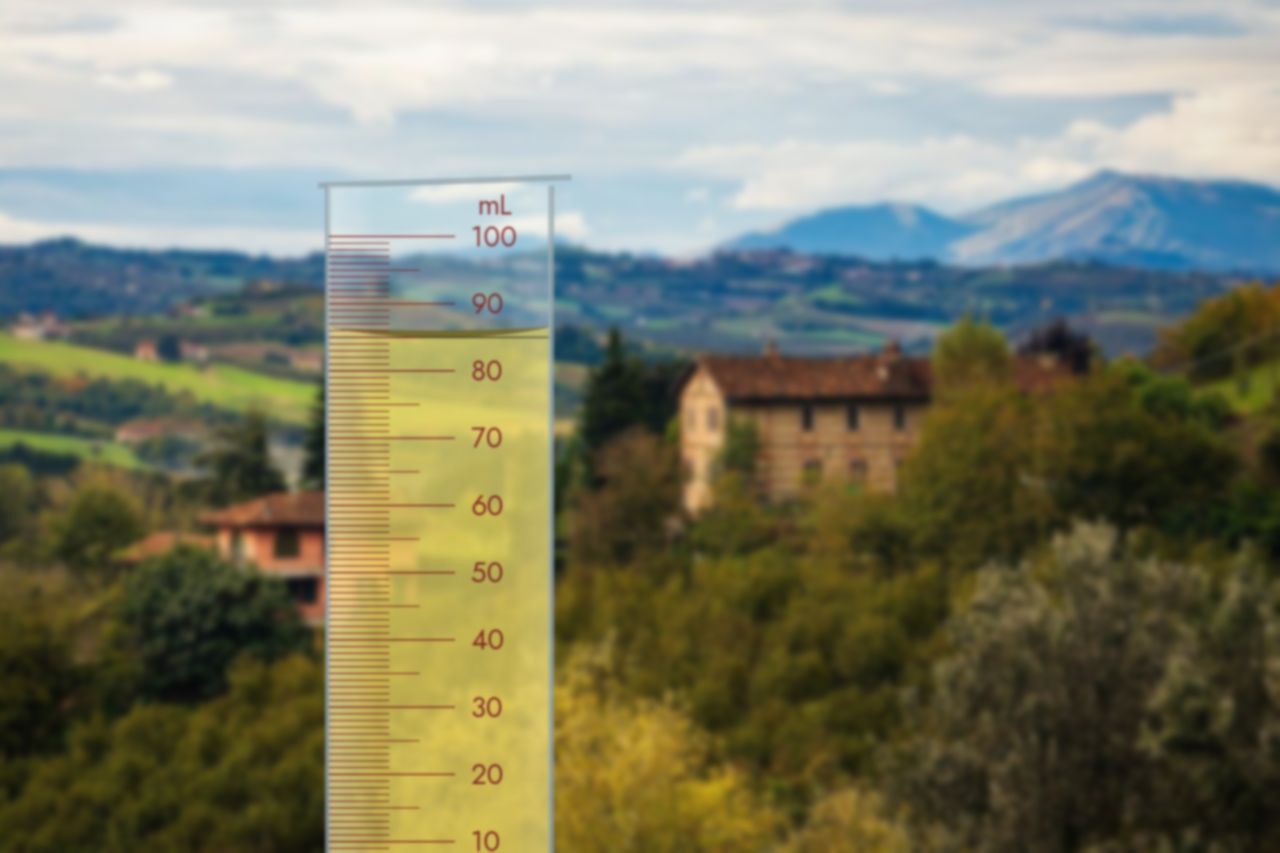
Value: 85 mL
